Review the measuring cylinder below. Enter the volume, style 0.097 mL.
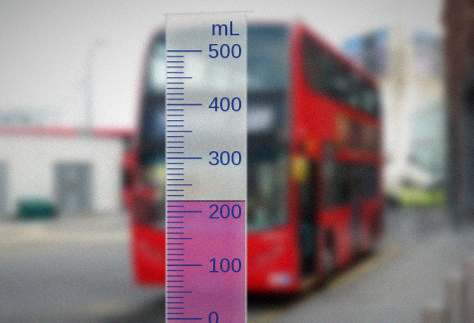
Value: 220 mL
